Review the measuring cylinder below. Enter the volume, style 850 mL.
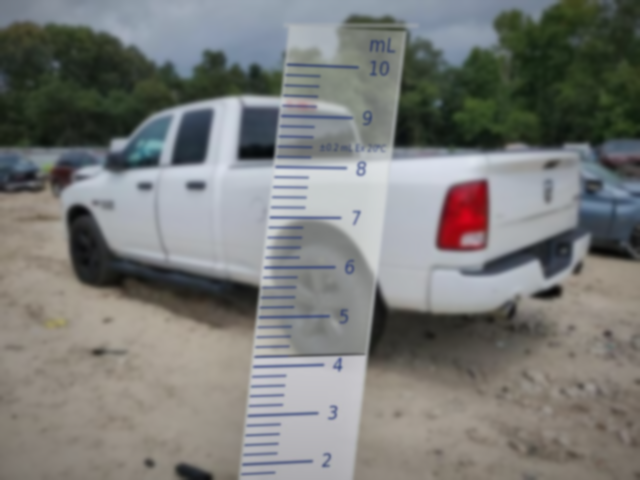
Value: 4.2 mL
